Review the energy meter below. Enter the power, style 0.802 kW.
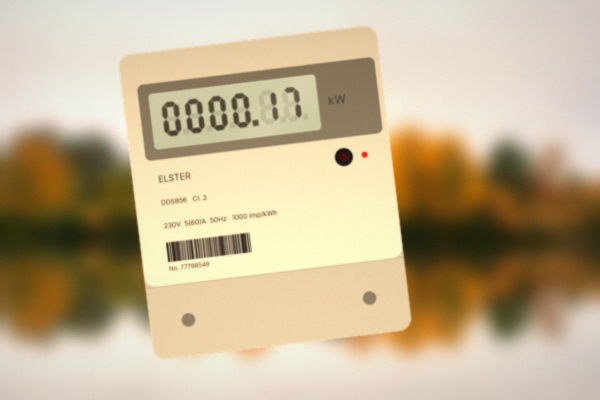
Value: 0.17 kW
